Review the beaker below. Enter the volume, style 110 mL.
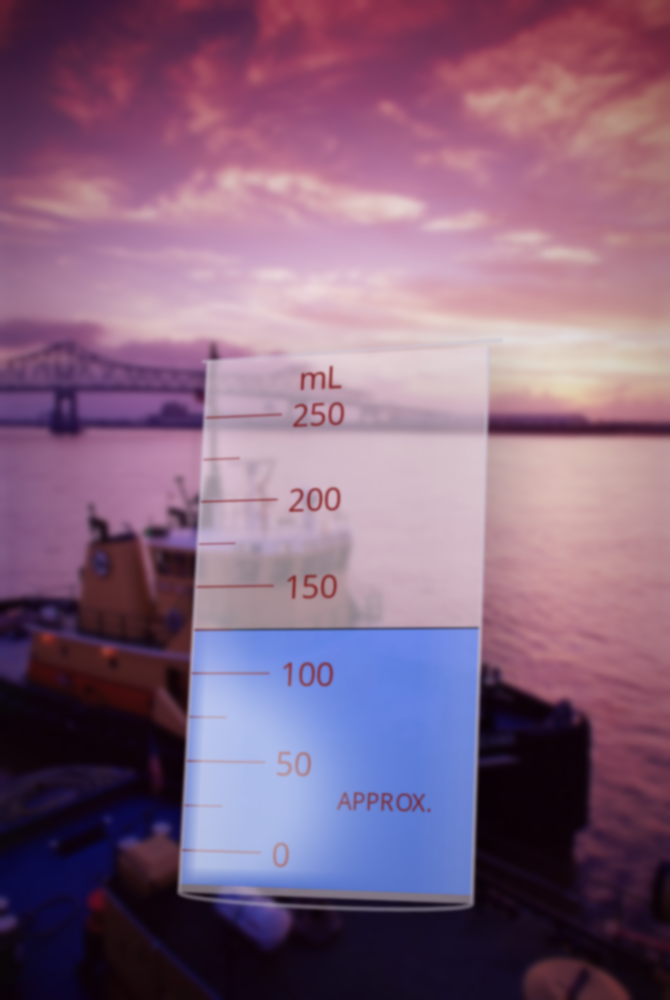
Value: 125 mL
